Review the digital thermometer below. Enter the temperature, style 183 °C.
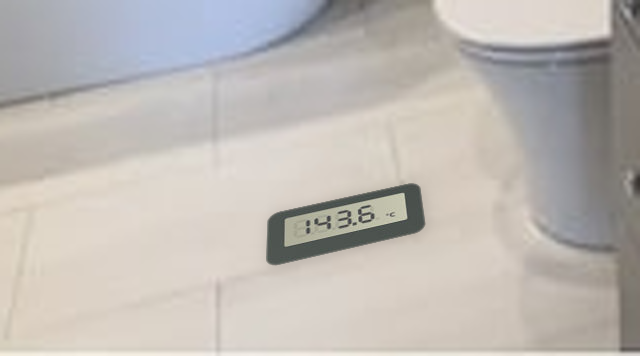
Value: 143.6 °C
